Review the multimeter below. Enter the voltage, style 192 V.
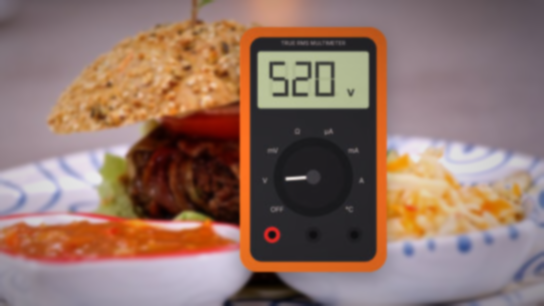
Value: 520 V
